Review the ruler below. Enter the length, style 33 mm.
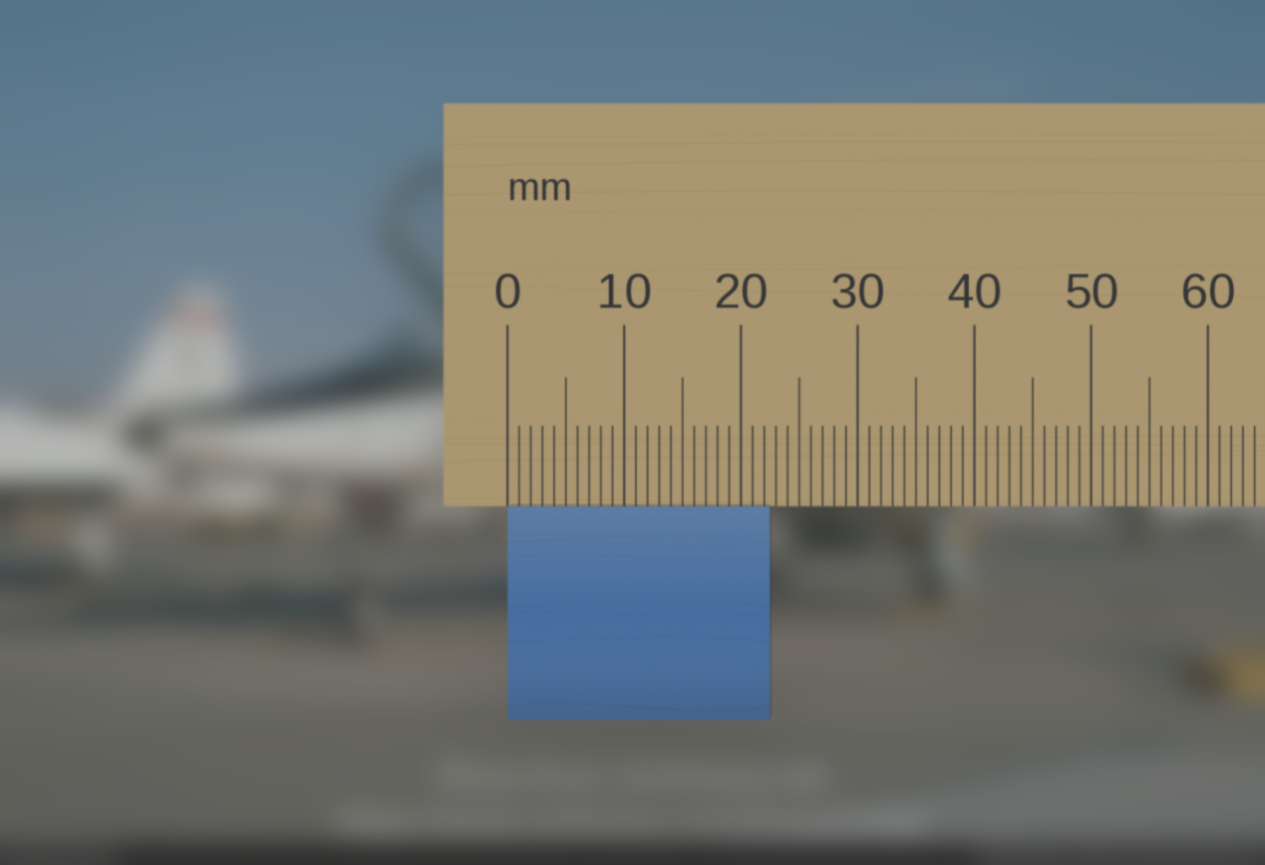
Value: 22.5 mm
